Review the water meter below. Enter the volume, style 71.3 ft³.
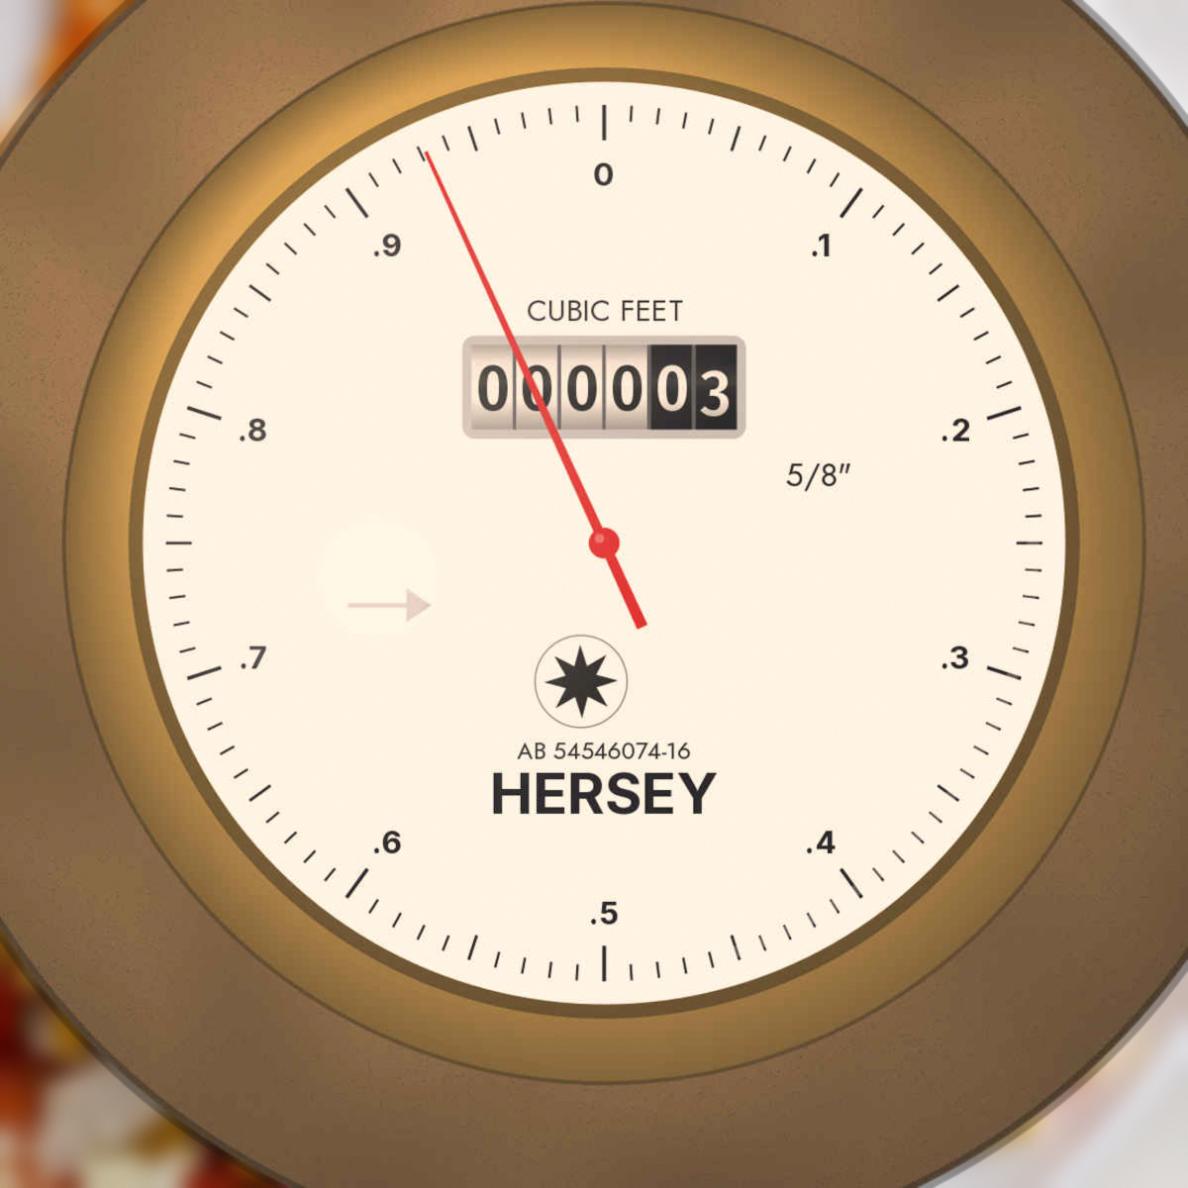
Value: 2.93 ft³
